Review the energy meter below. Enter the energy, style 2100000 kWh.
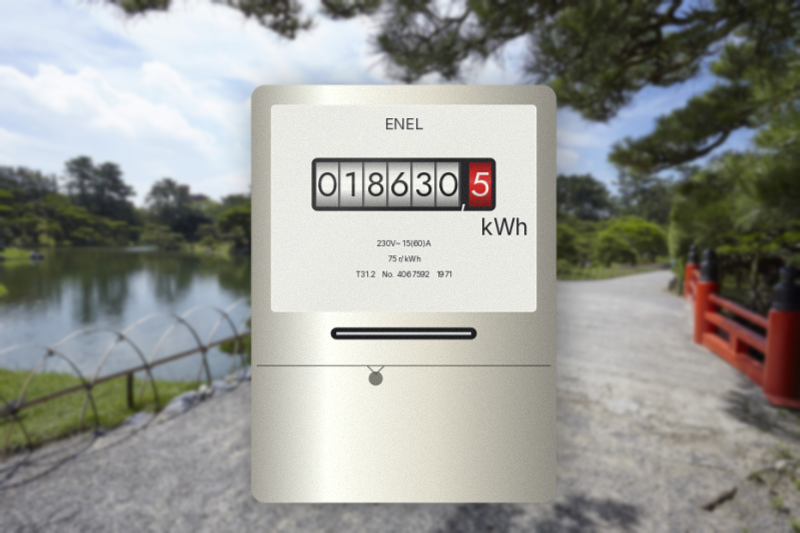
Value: 18630.5 kWh
